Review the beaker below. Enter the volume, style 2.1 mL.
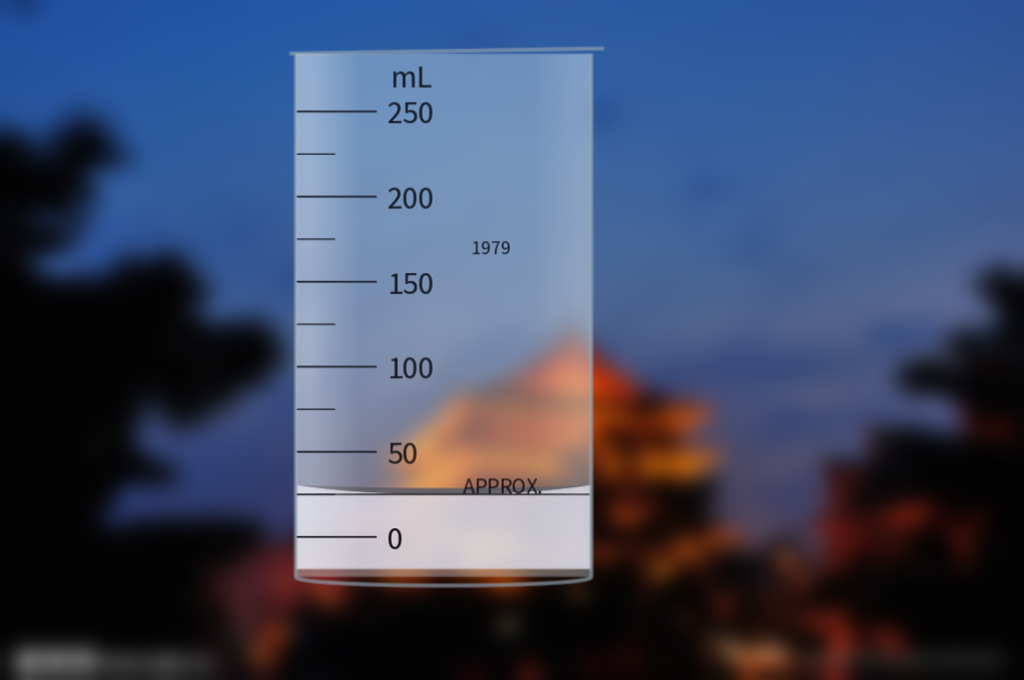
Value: 25 mL
